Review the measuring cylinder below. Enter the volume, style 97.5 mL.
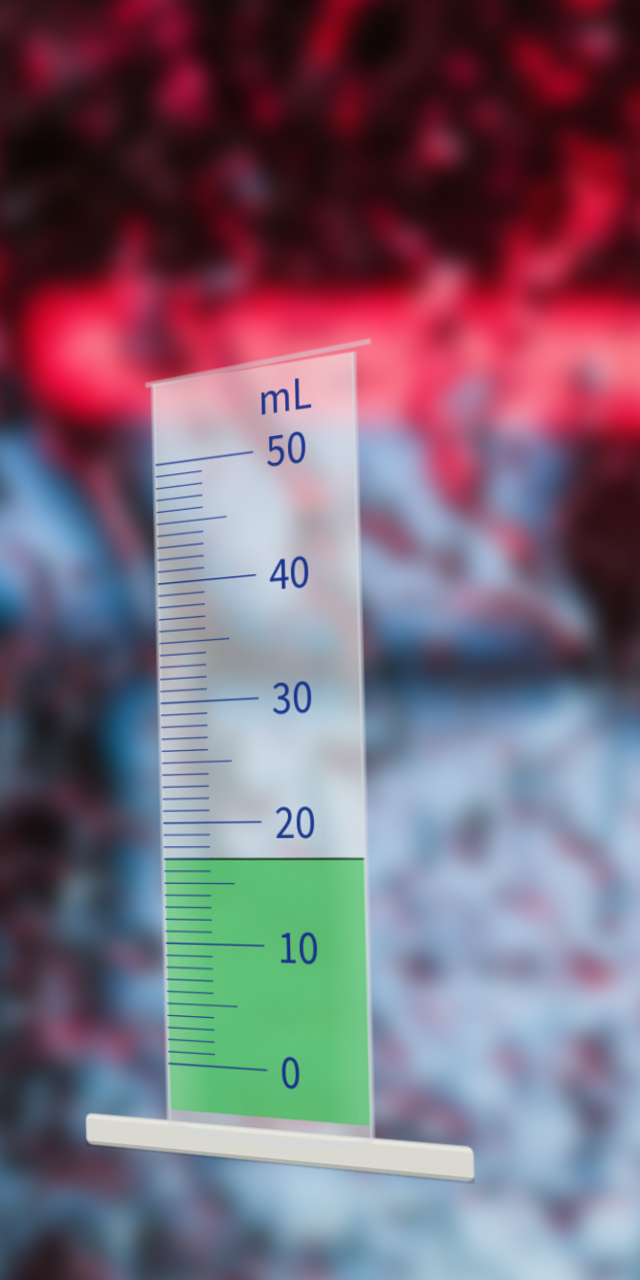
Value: 17 mL
